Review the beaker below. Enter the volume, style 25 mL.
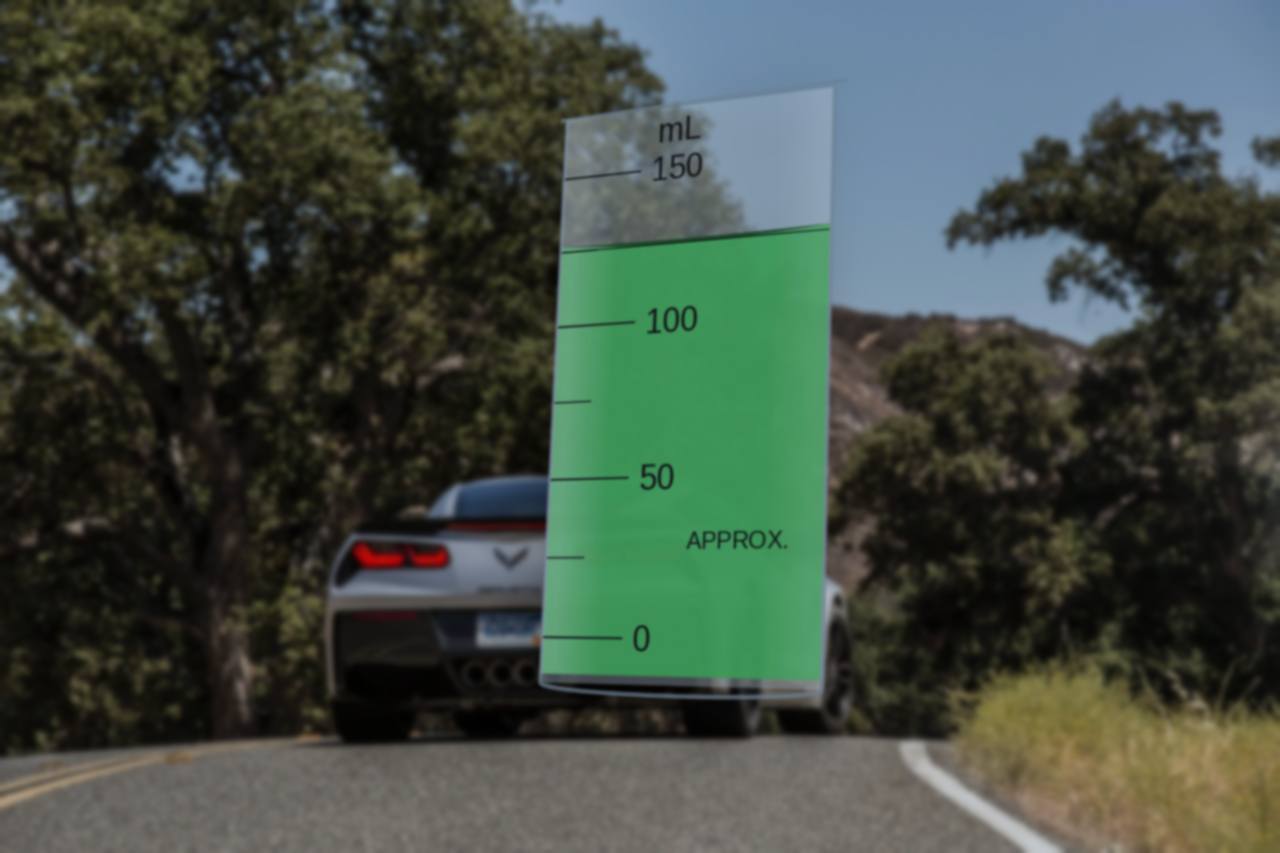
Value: 125 mL
